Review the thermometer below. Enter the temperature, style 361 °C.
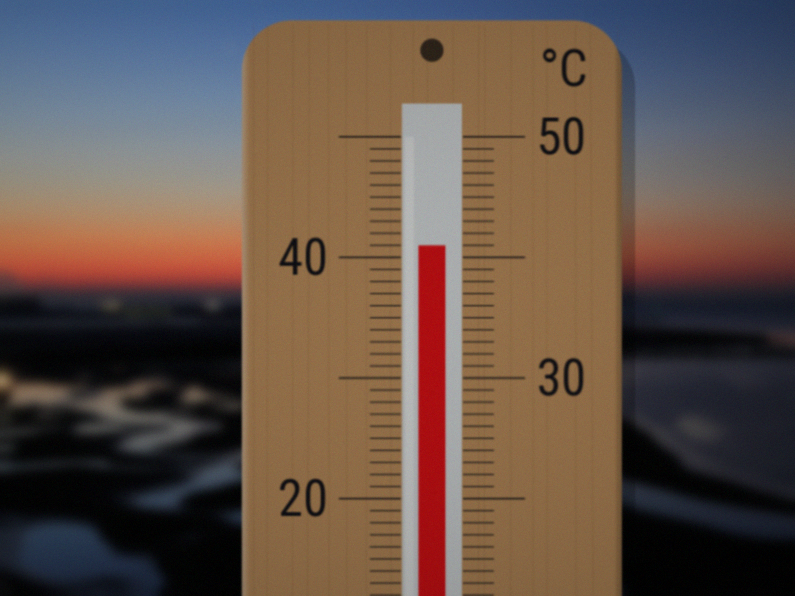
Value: 41 °C
